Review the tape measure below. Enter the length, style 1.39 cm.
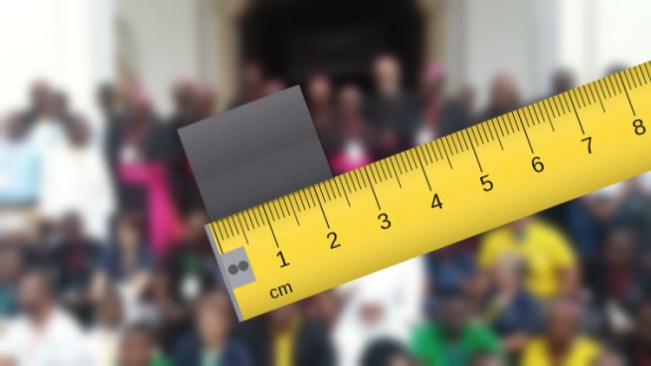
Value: 2.4 cm
